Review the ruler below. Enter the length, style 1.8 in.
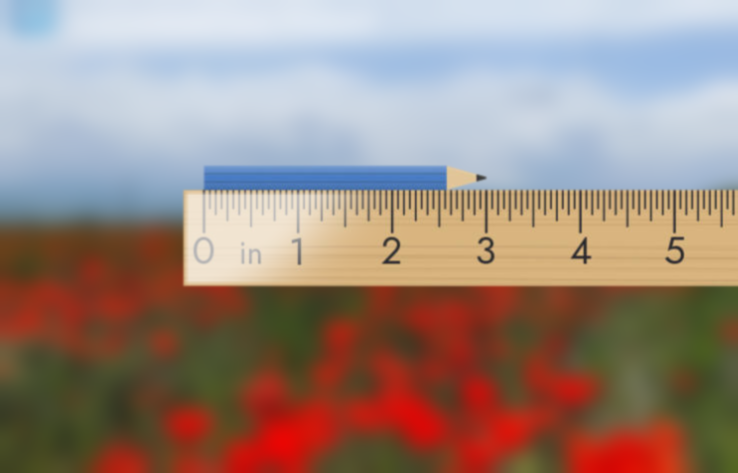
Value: 3 in
